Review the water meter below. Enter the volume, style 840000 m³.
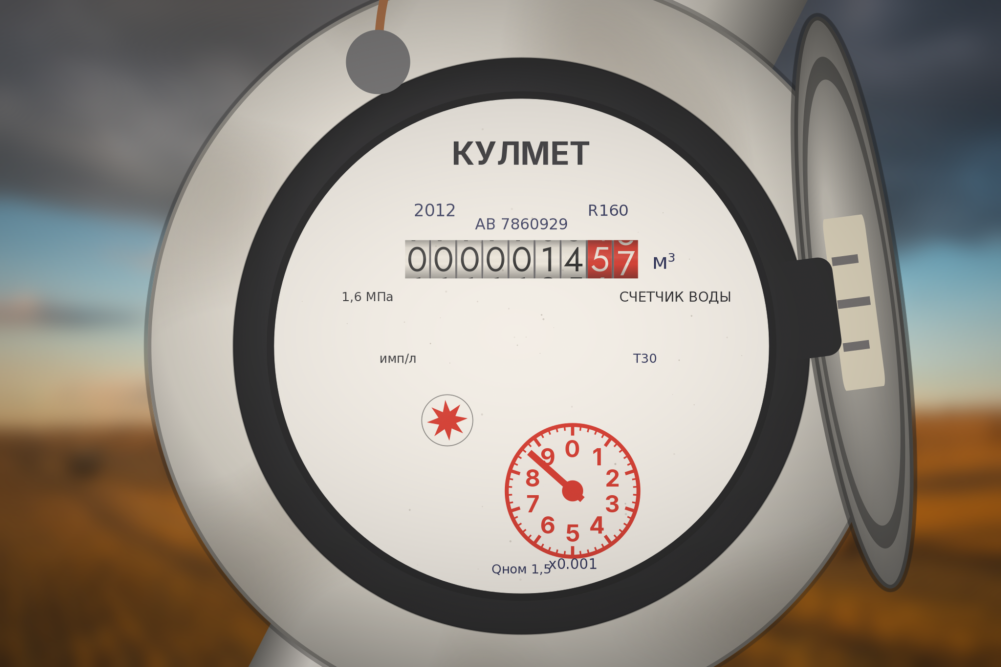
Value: 14.568 m³
